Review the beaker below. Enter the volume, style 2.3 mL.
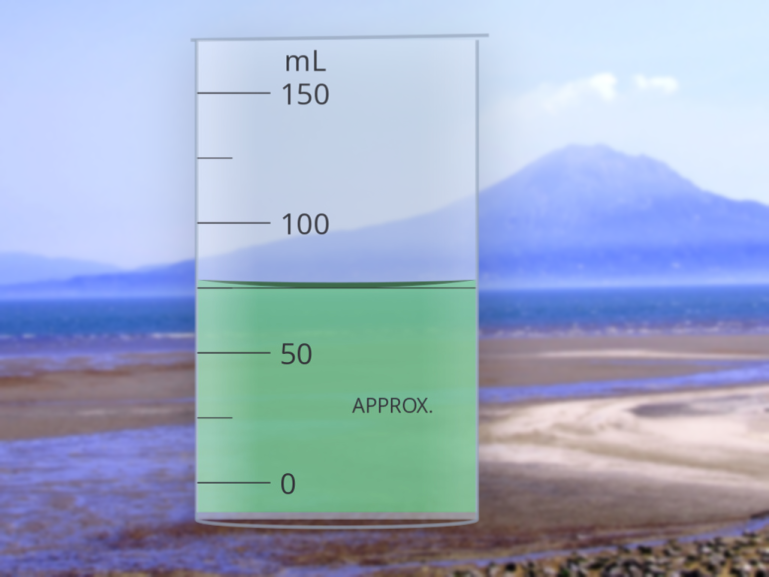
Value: 75 mL
